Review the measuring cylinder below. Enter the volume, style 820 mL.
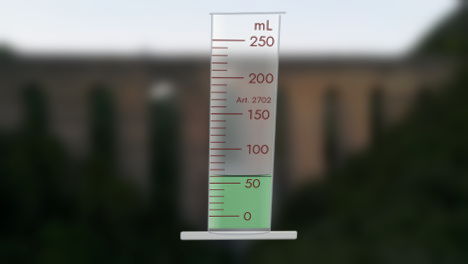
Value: 60 mL
